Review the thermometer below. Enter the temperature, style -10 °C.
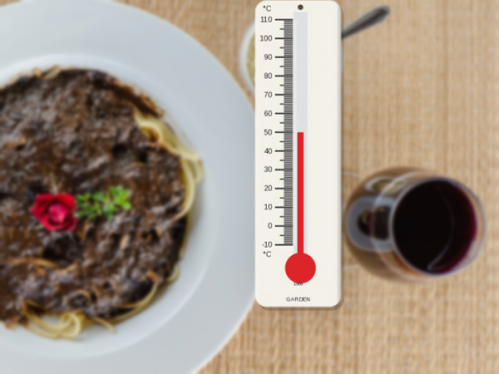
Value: 50 °C
